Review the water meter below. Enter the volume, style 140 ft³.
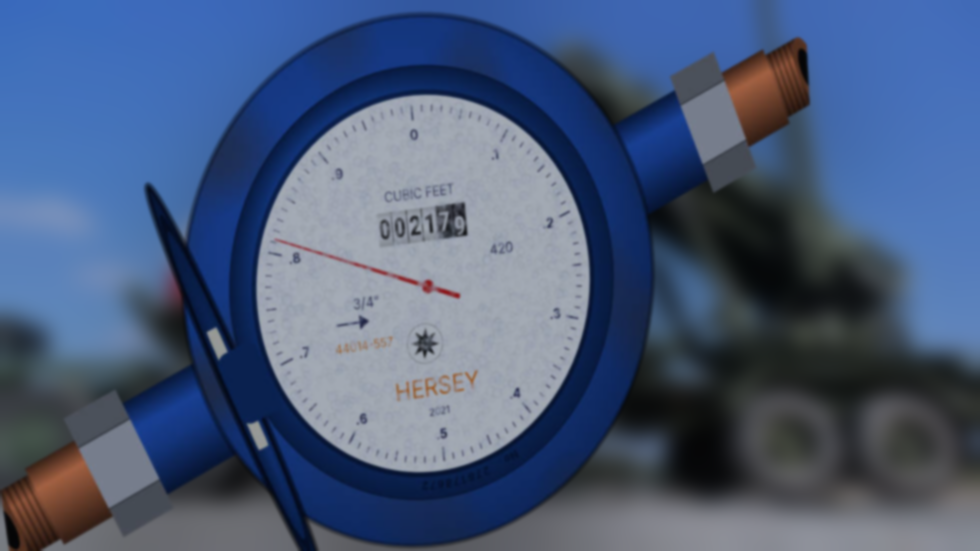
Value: 2178.81 ft³
